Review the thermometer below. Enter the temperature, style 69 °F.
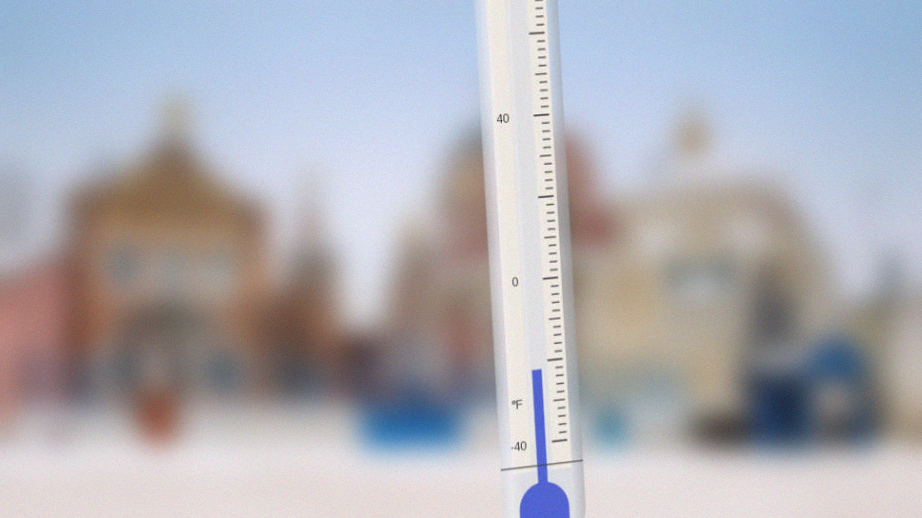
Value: -22 °F
